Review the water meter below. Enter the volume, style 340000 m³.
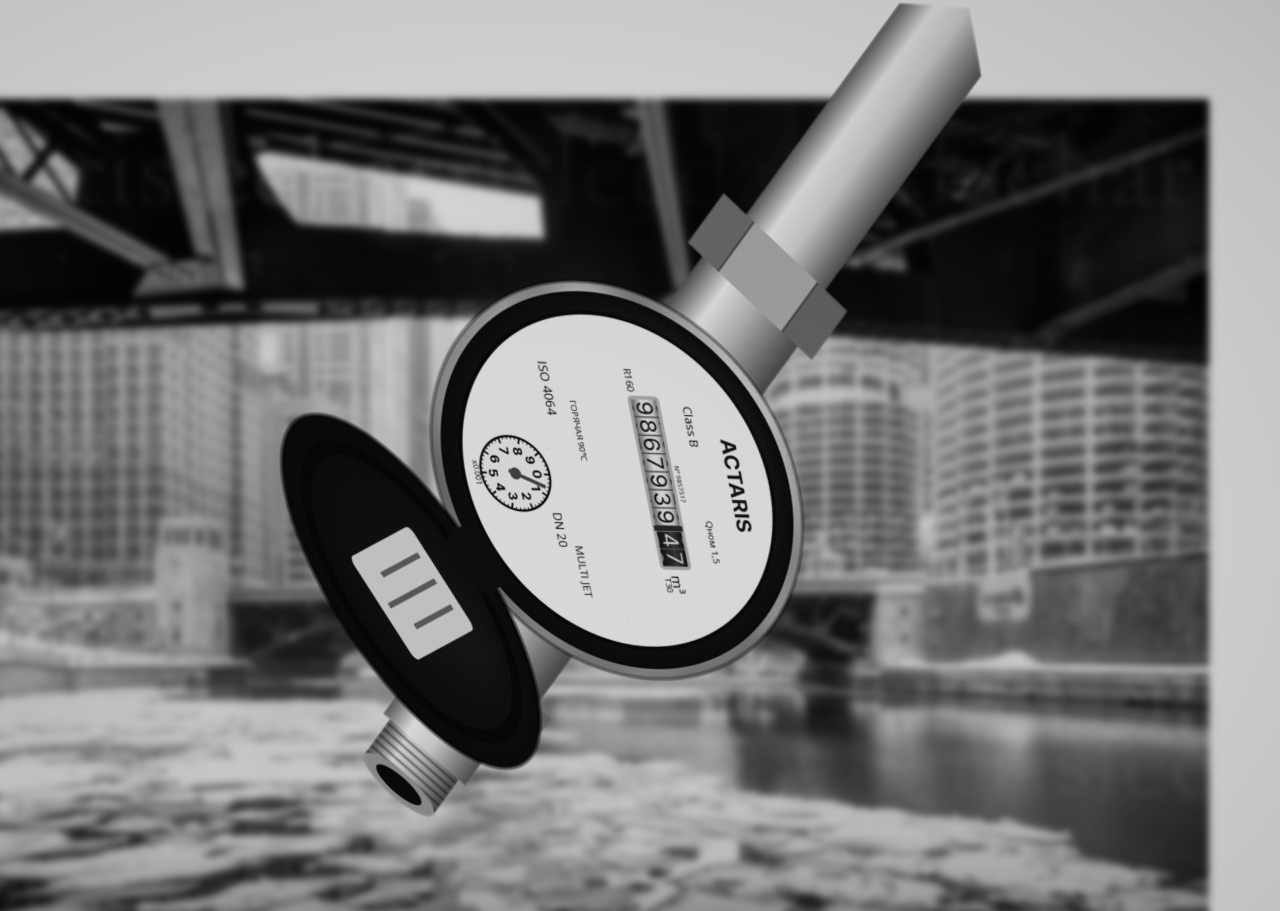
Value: 9867939.470 m³
